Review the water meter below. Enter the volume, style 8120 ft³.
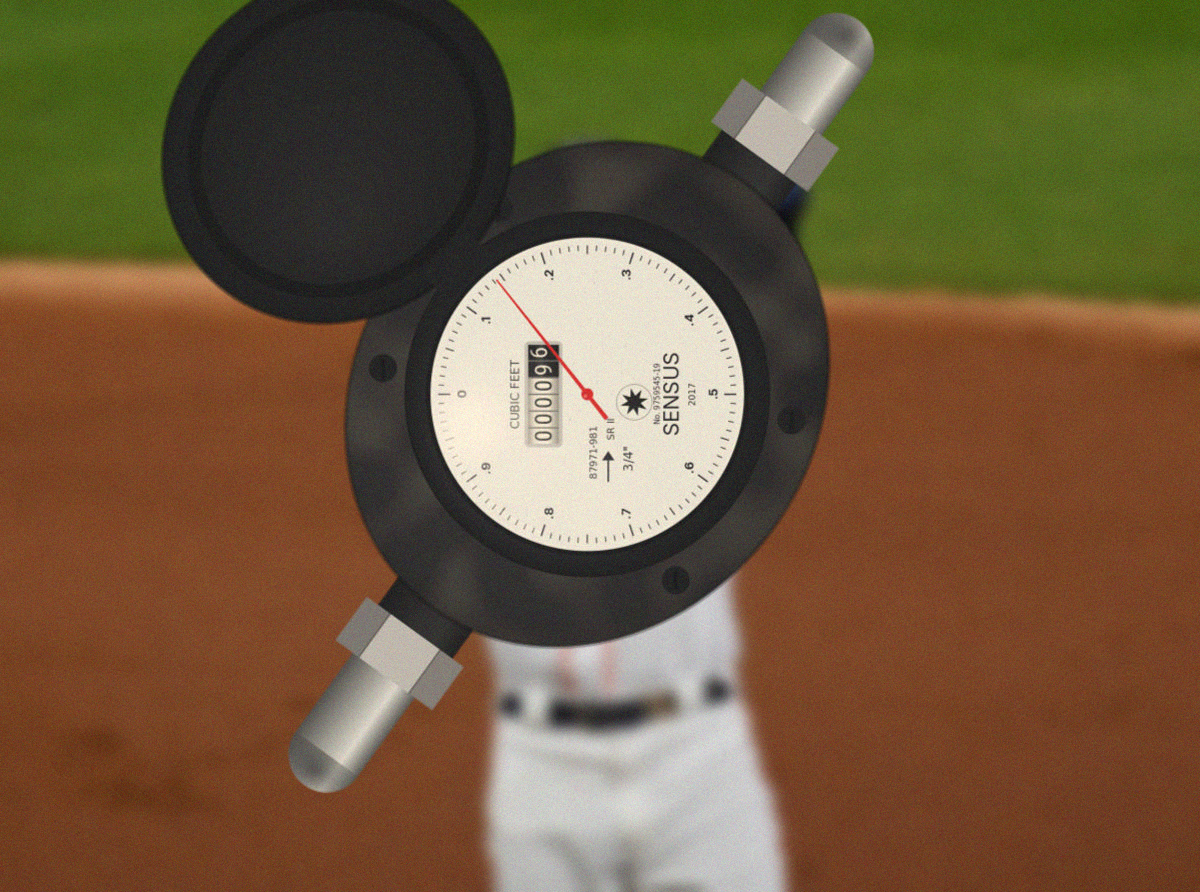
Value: 96.14 ft³
